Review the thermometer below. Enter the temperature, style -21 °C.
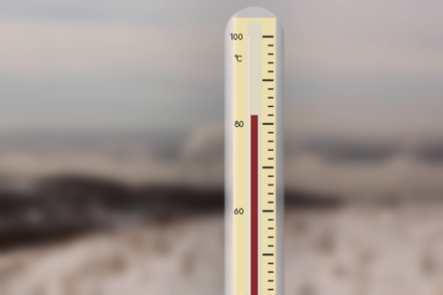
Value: 82 °C
